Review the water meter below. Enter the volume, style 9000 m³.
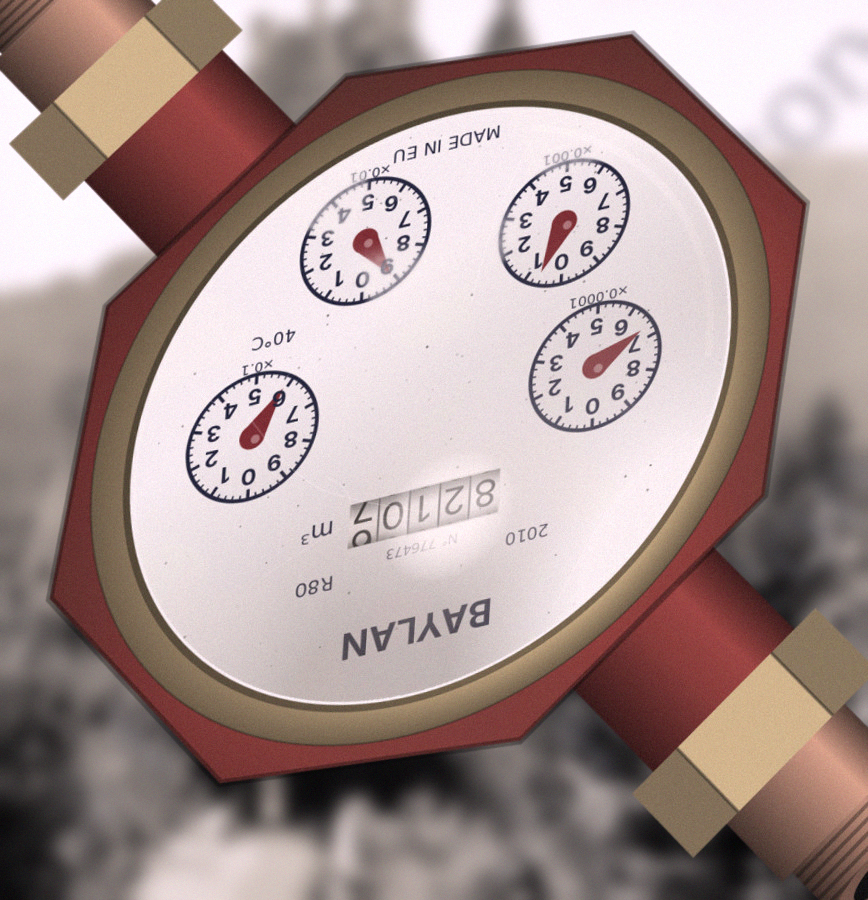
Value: 82106.5906 m³
